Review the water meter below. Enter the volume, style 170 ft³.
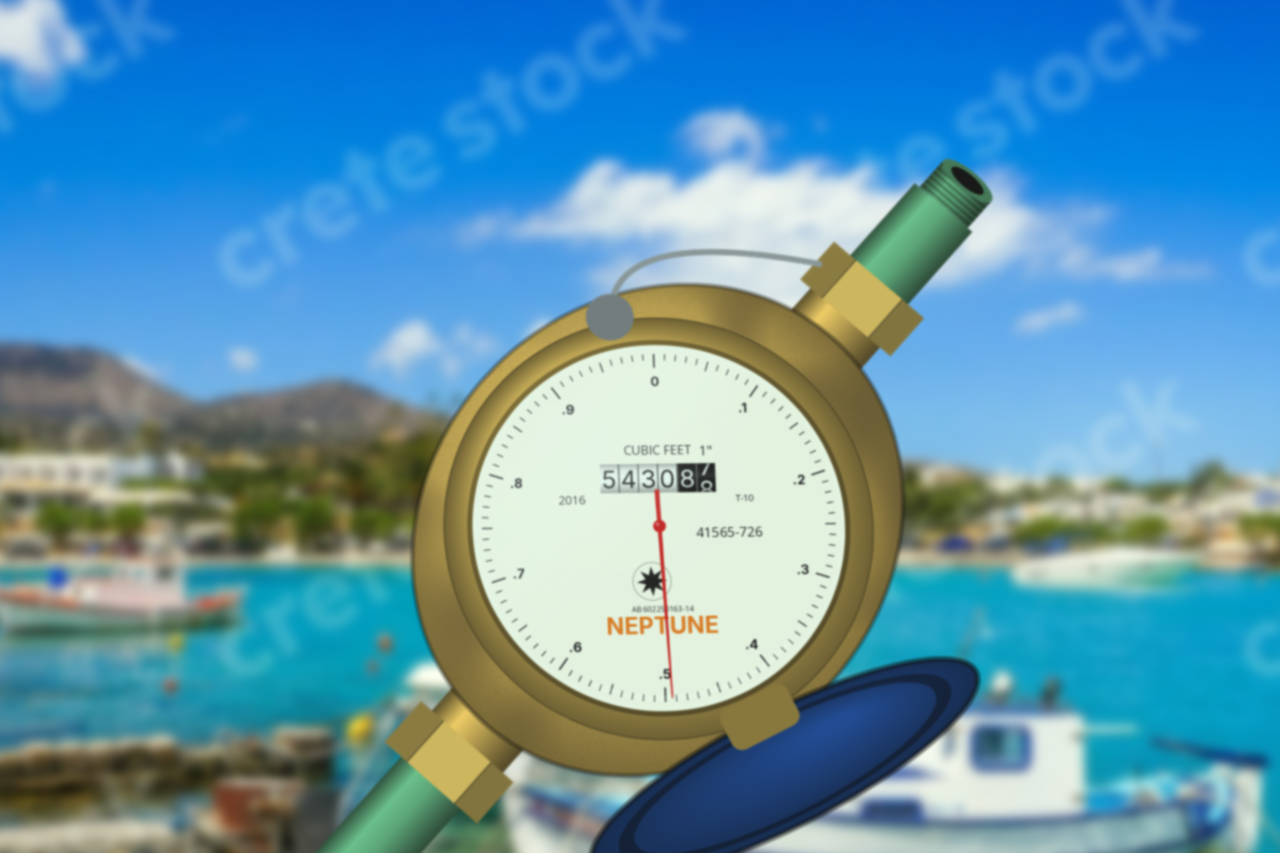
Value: 543087.49 ft³
